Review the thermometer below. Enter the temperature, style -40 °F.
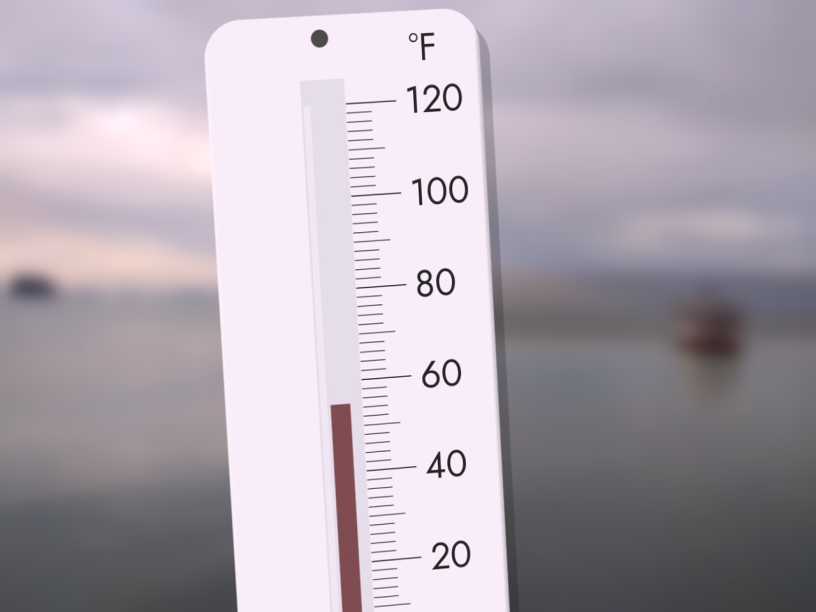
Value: 55 °F
